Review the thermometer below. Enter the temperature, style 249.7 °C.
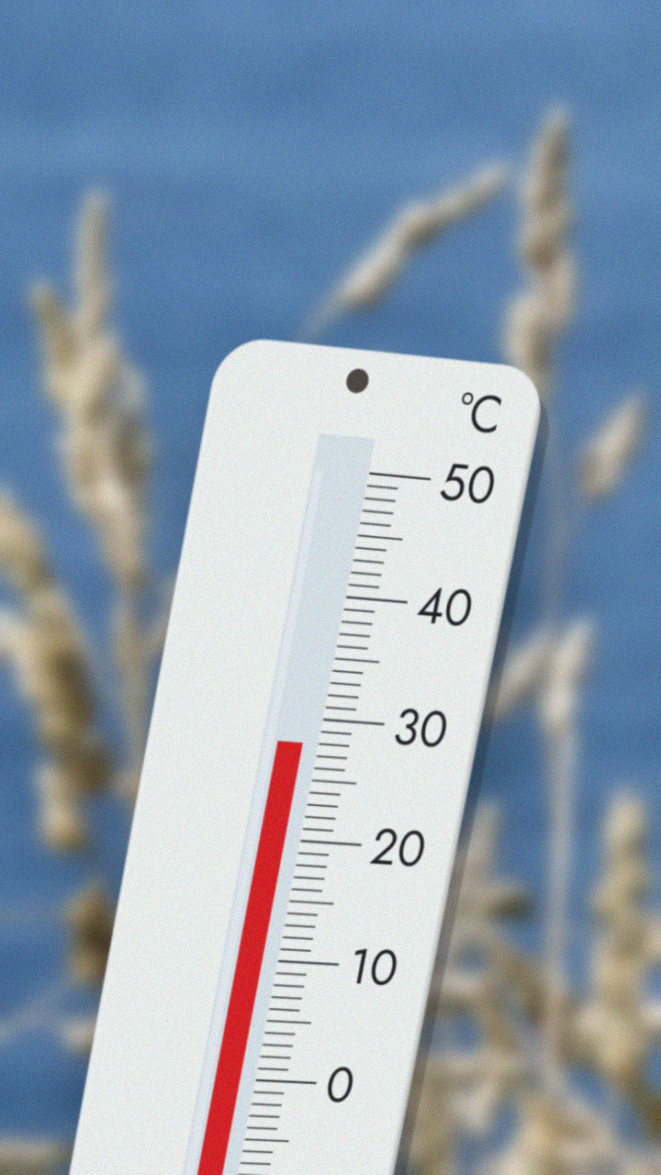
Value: 28 °C
